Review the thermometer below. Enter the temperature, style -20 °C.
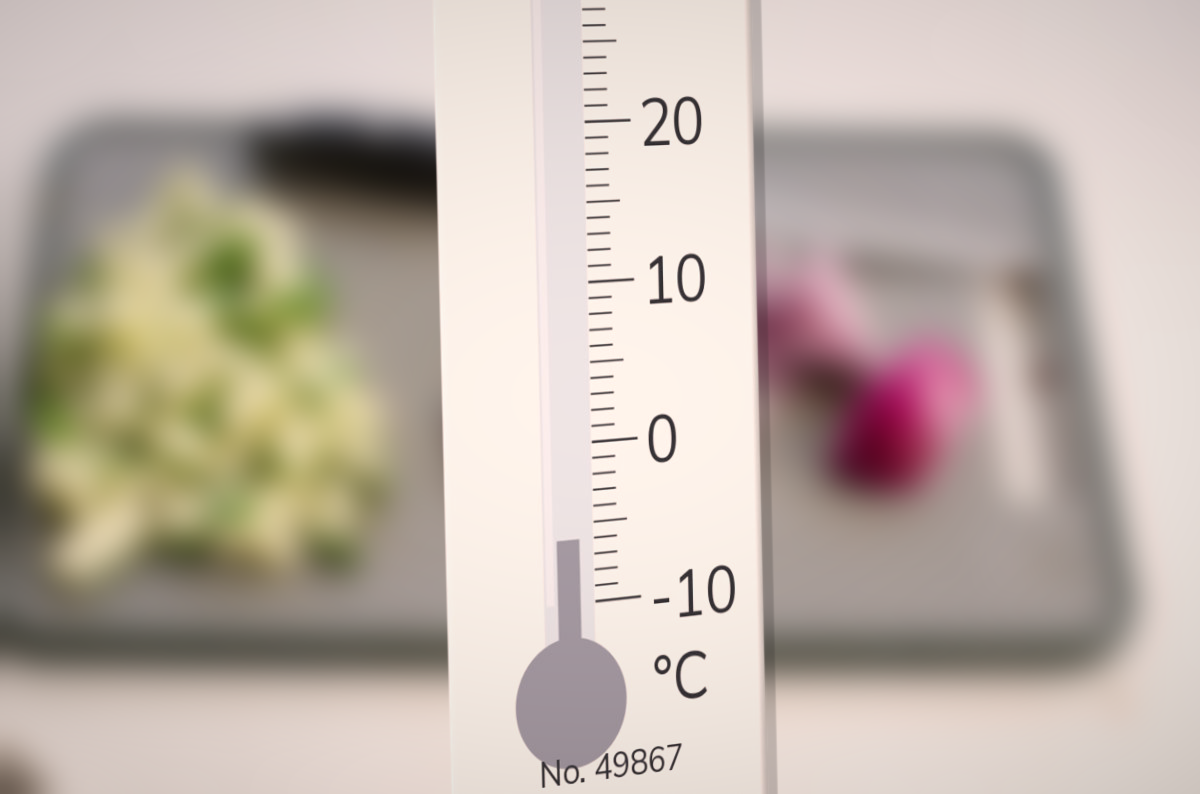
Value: -6 °C
